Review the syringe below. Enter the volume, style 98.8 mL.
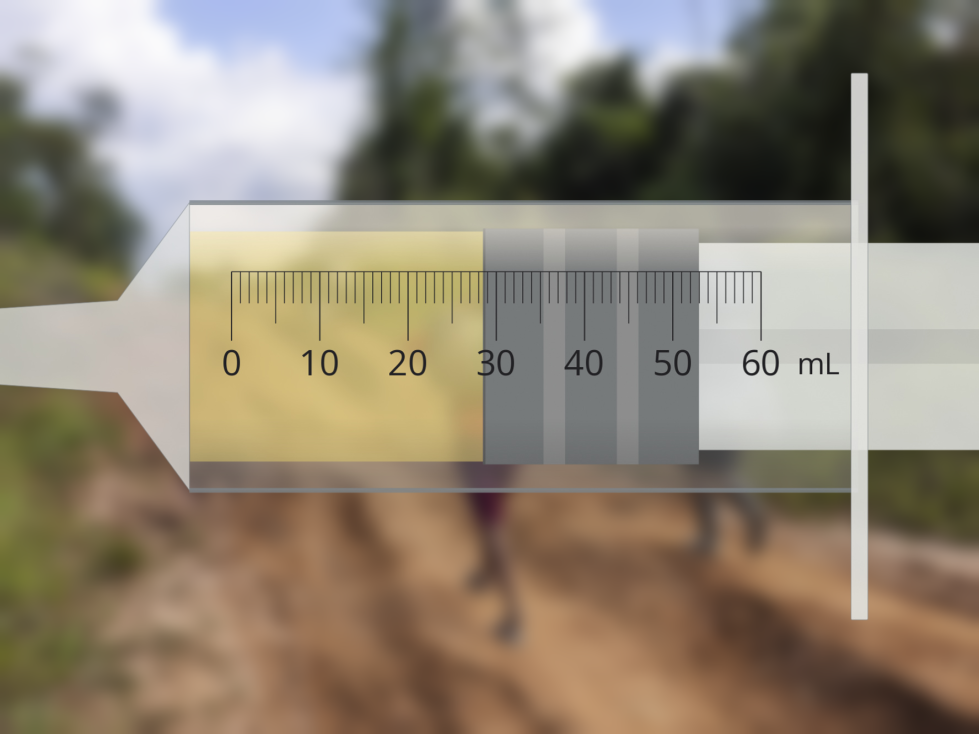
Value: 28.5 mL
